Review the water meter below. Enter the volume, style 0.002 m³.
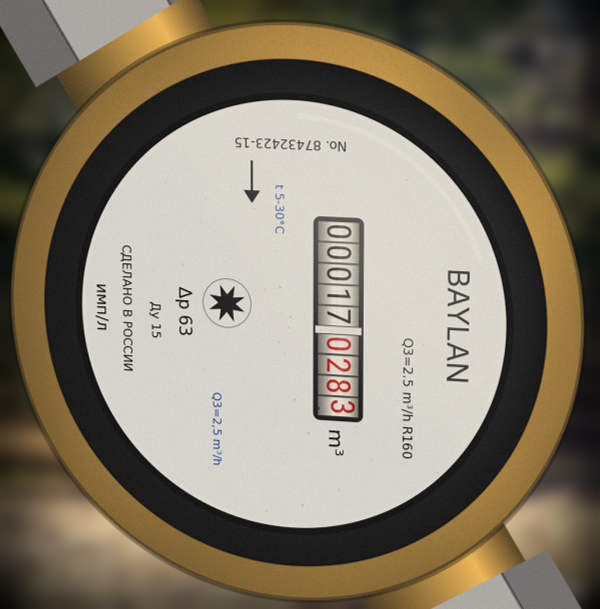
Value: 17.0283 m³
